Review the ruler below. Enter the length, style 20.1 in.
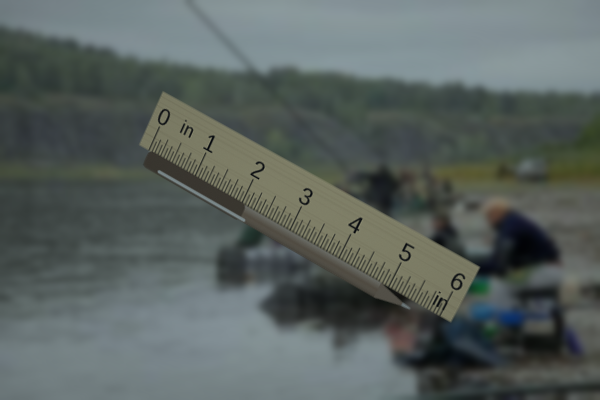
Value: 5.5 in
